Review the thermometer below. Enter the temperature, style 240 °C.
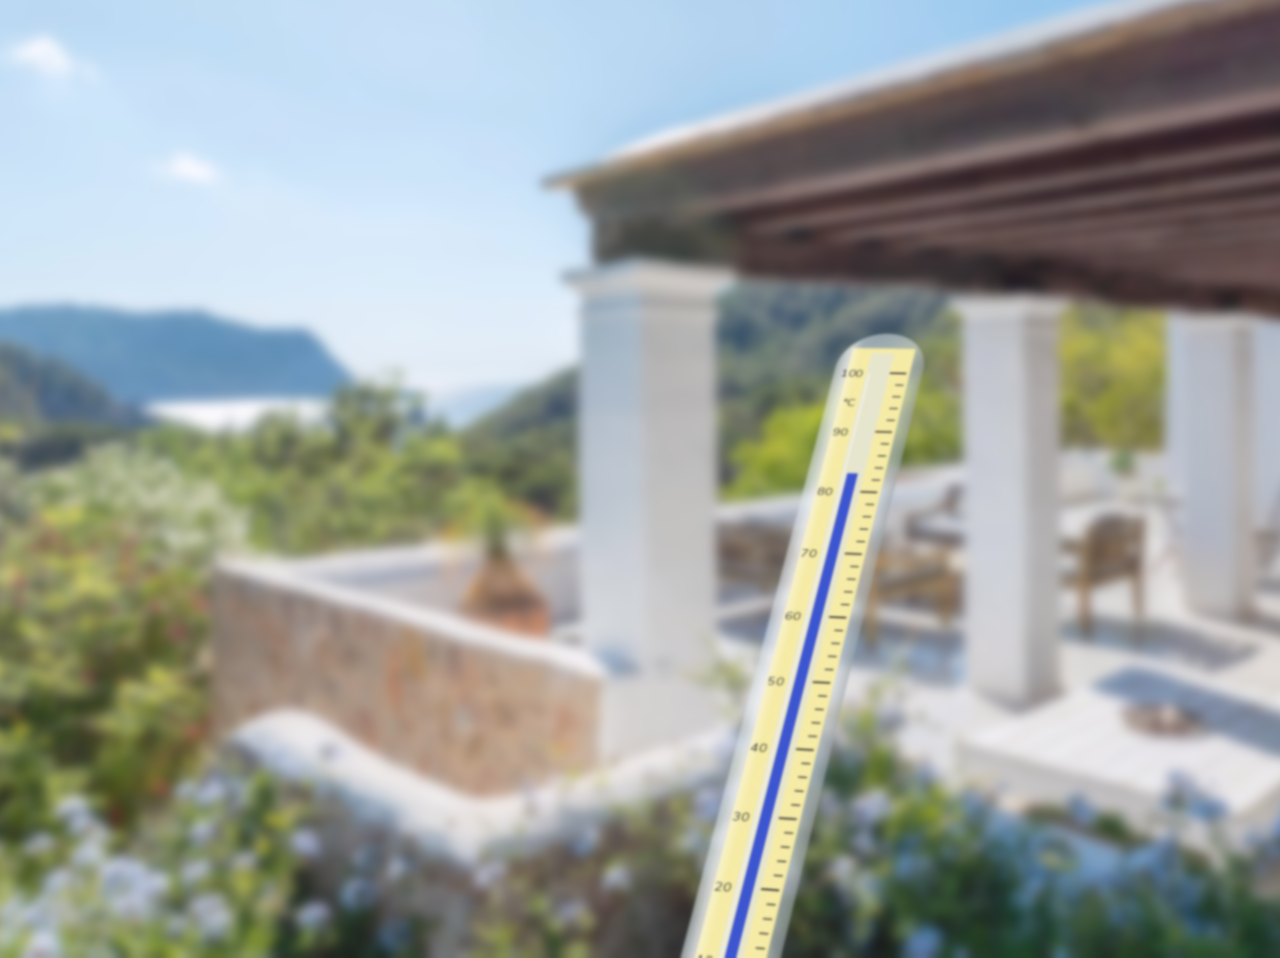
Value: 83 °C
